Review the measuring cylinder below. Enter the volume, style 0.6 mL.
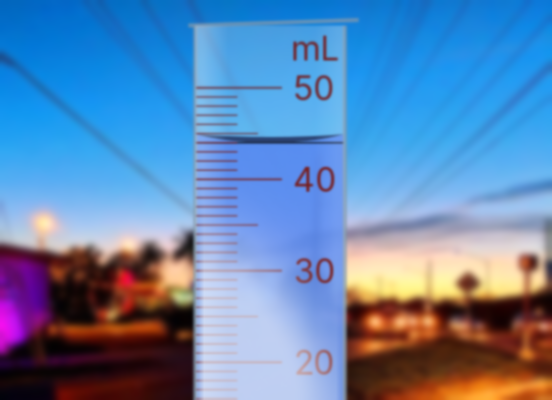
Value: 44 mL
